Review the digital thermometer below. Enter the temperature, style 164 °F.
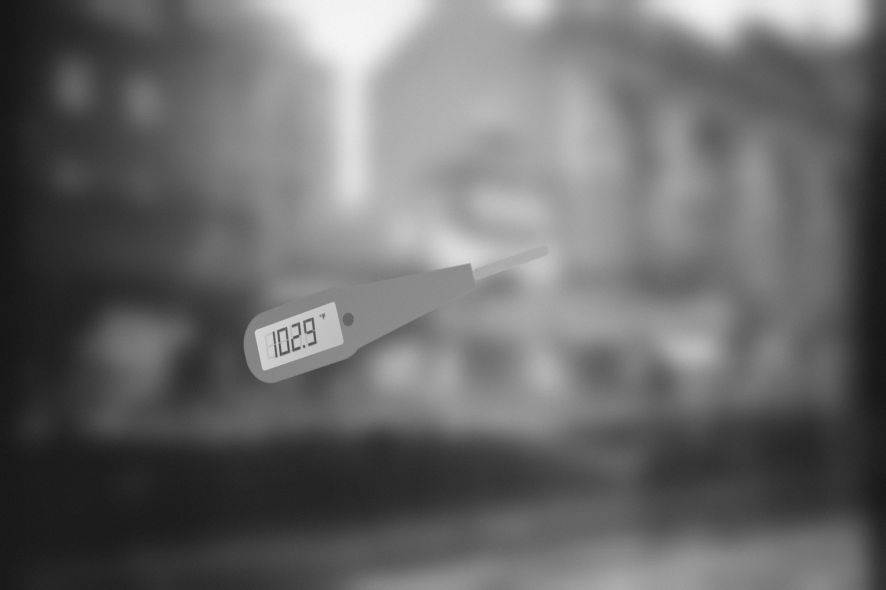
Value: 102.9 °F
